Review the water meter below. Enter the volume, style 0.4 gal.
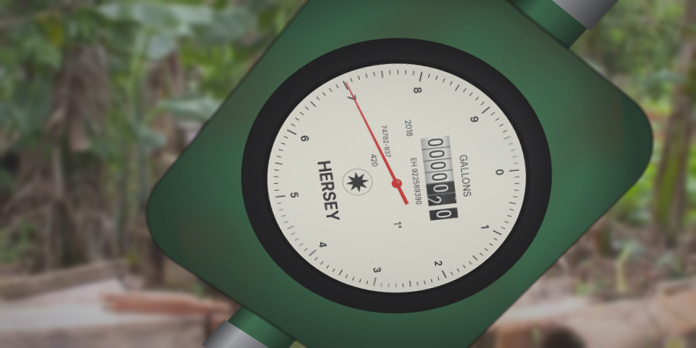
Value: 17.0 gal
